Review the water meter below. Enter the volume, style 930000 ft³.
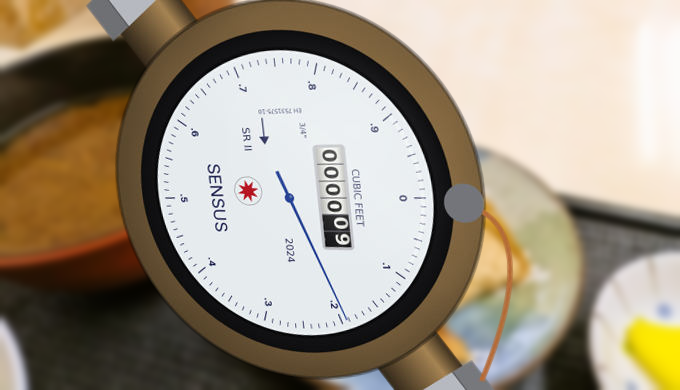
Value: 9.19 ft³
